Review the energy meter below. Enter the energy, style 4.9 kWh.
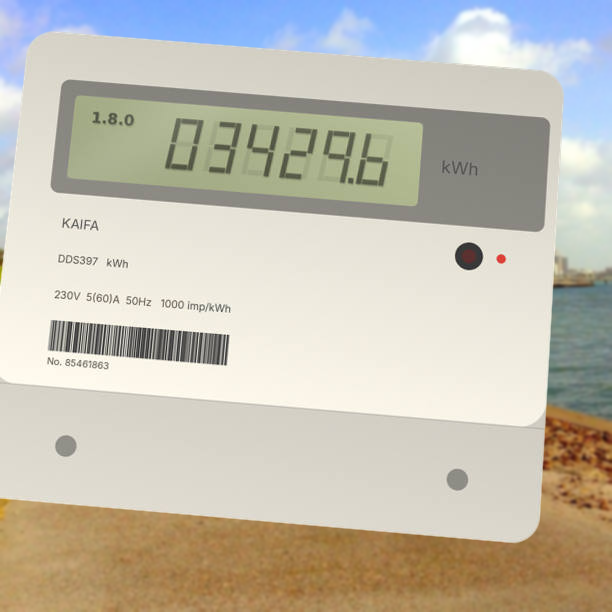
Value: 3429.6 kWh
